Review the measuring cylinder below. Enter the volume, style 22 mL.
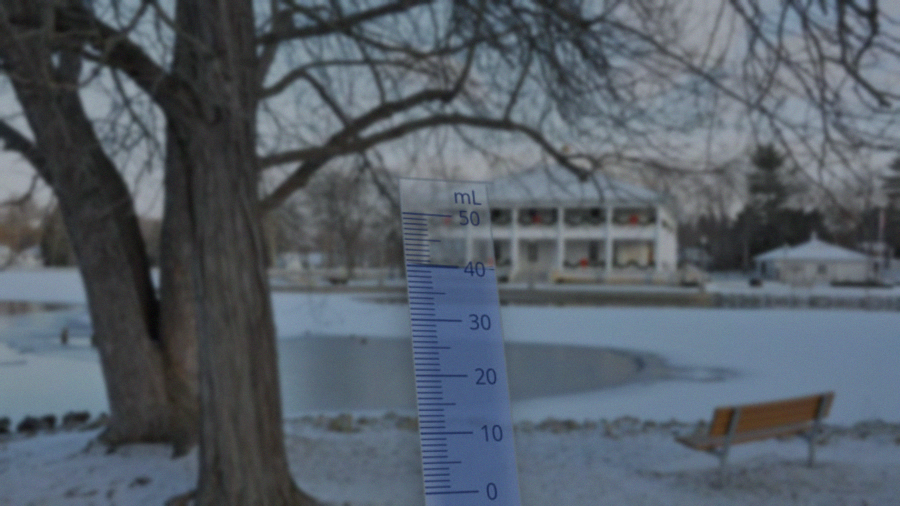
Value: 40 mL
